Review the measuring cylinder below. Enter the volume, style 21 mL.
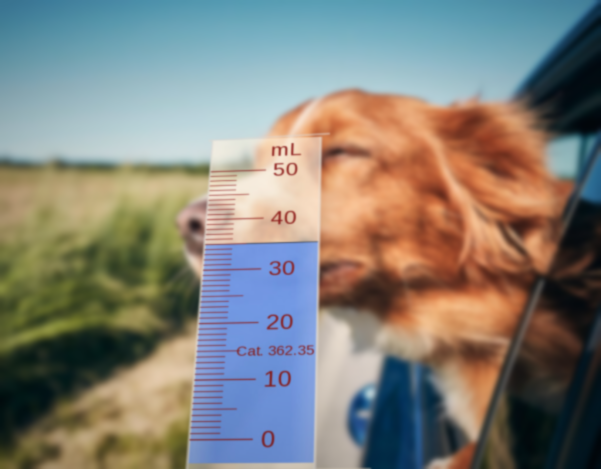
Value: 35 mL
